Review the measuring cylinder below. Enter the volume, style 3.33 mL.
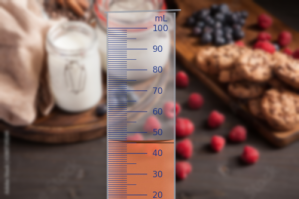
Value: 45 mL
